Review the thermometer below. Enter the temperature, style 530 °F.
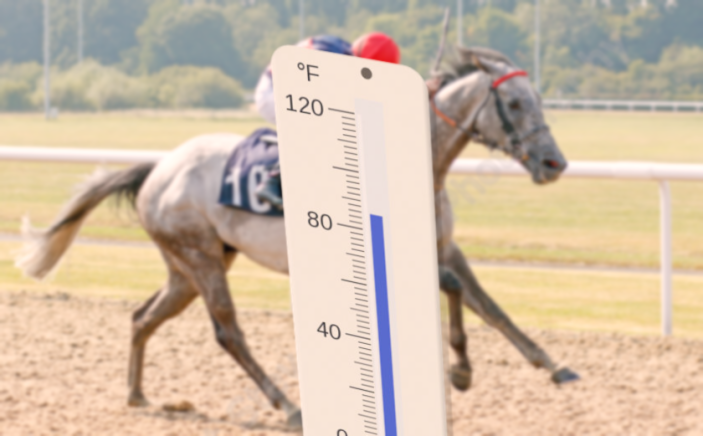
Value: 86 °F
